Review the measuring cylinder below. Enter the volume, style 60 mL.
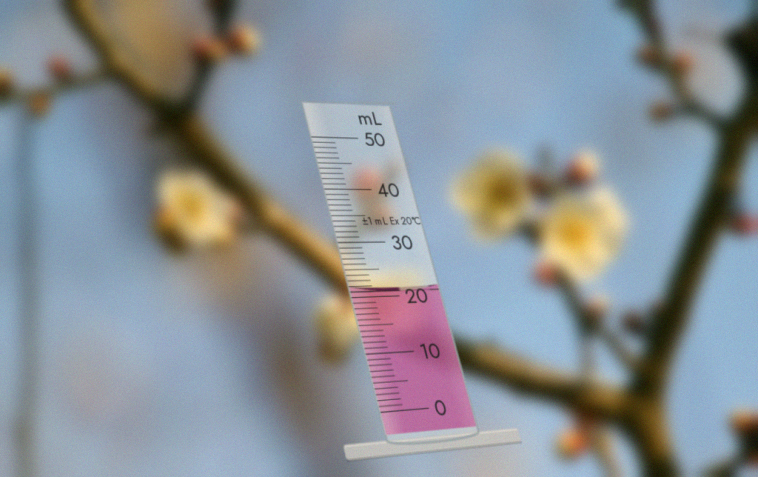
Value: 21 mL
